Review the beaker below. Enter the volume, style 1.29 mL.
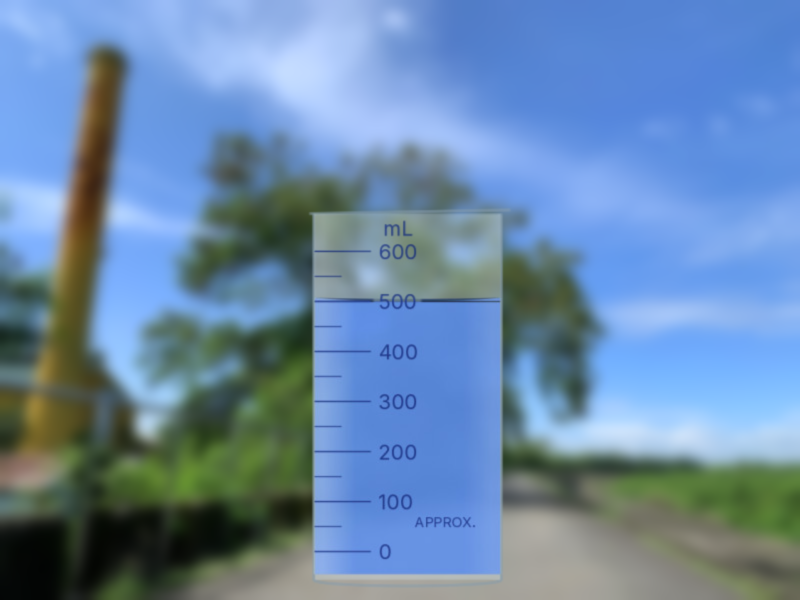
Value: 500 mL
